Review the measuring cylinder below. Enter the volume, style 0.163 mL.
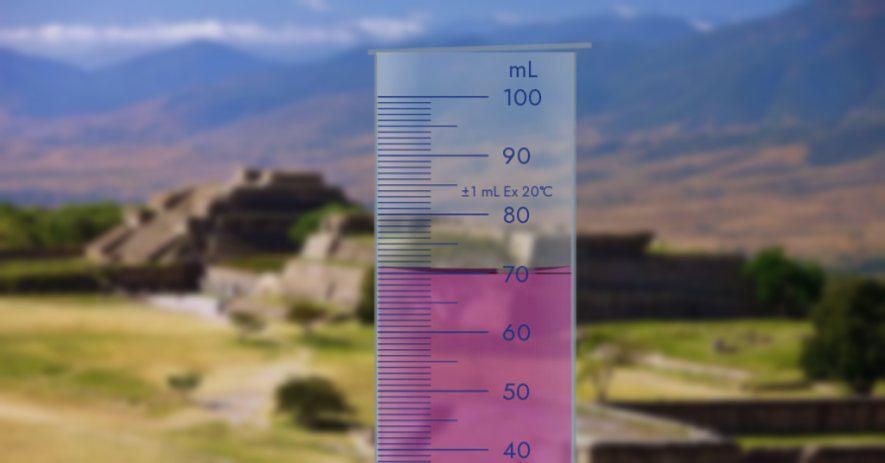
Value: 70 mL
